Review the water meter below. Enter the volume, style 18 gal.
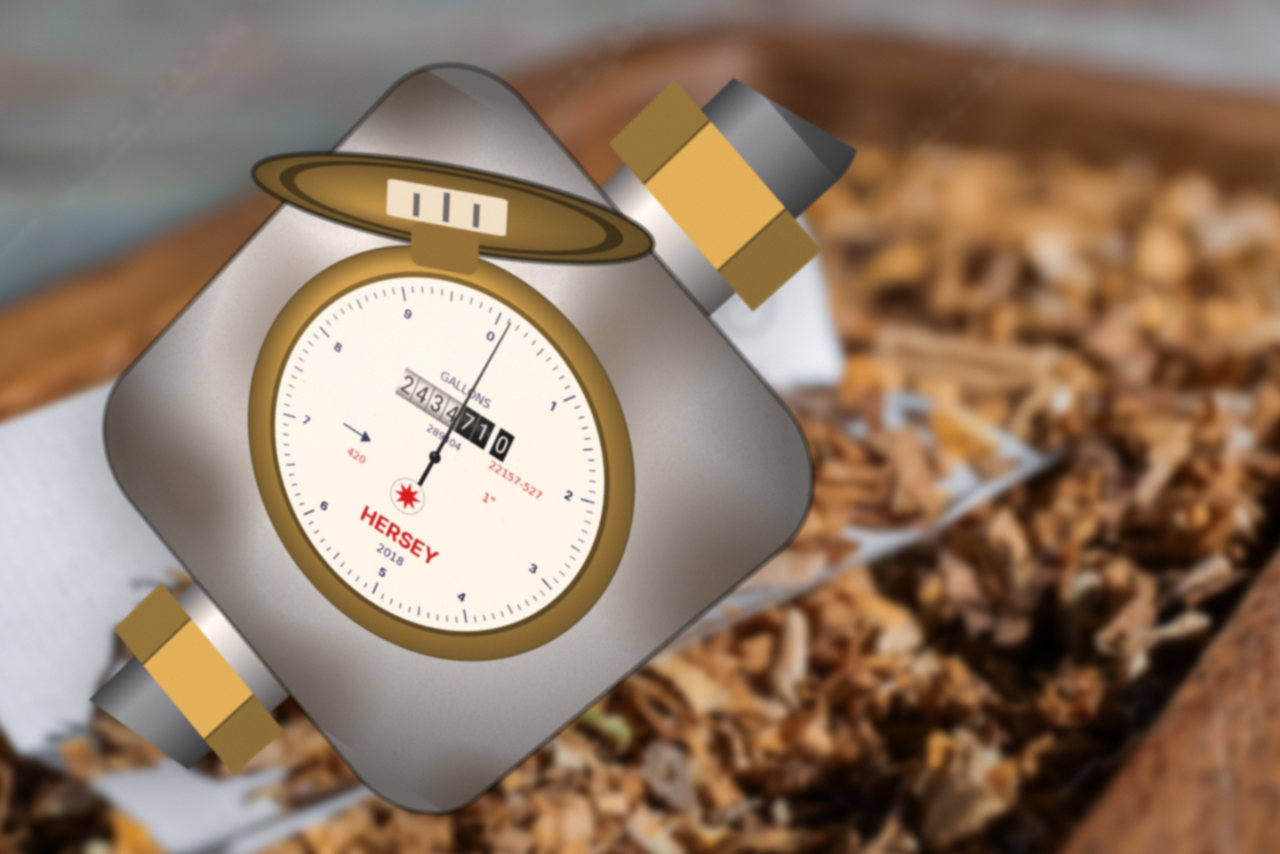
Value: 2434710.1 gal
